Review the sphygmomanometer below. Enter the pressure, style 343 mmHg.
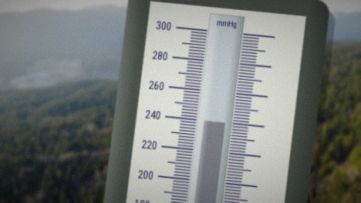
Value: 240 mmHg
